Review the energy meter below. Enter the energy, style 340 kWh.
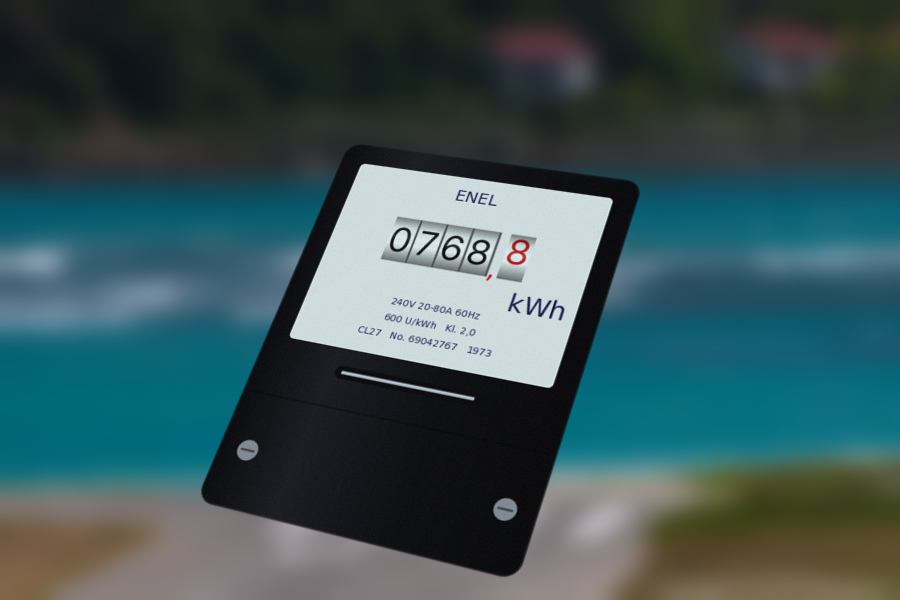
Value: 768.8 kWh
